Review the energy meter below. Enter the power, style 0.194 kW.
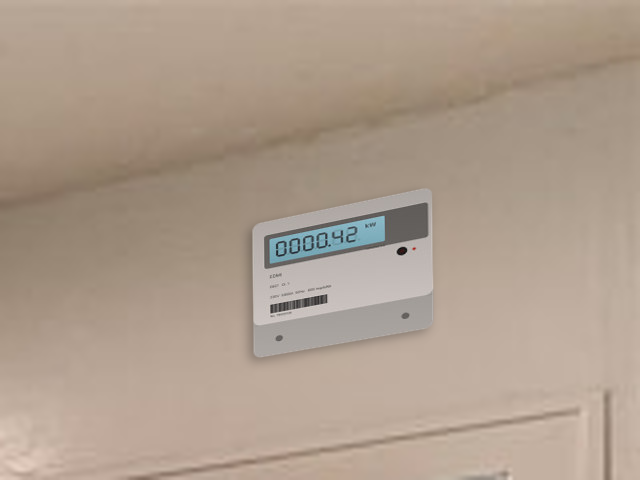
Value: 0.42 kW
